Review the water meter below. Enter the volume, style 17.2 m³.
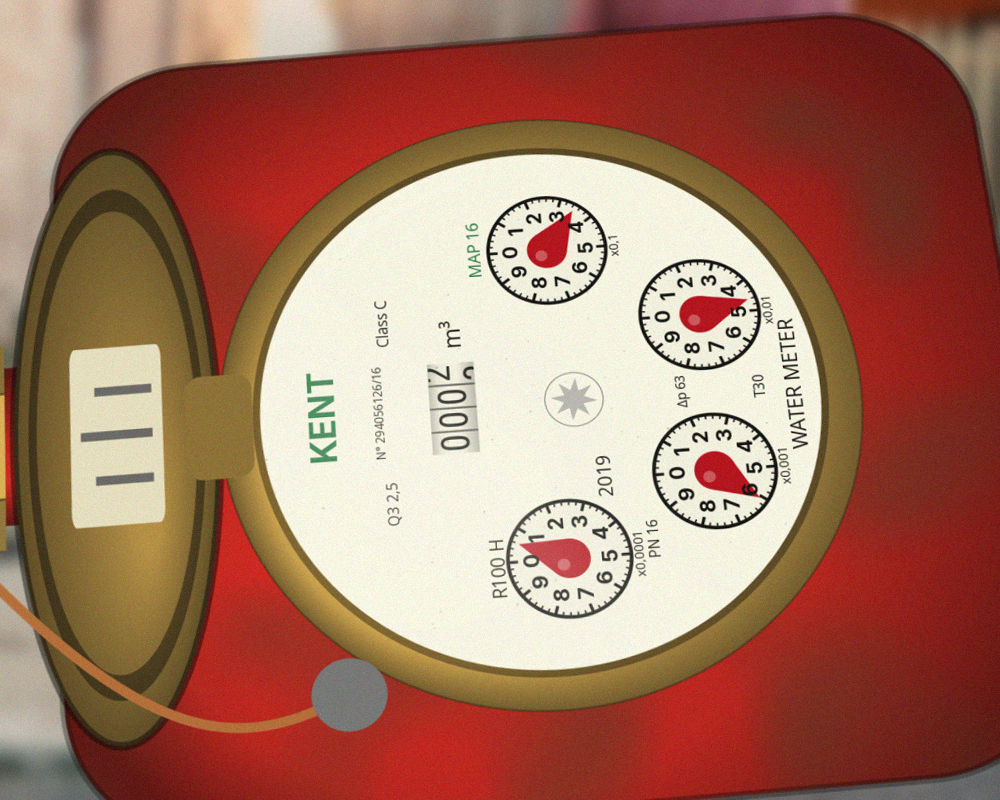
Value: 2.3460 m³
